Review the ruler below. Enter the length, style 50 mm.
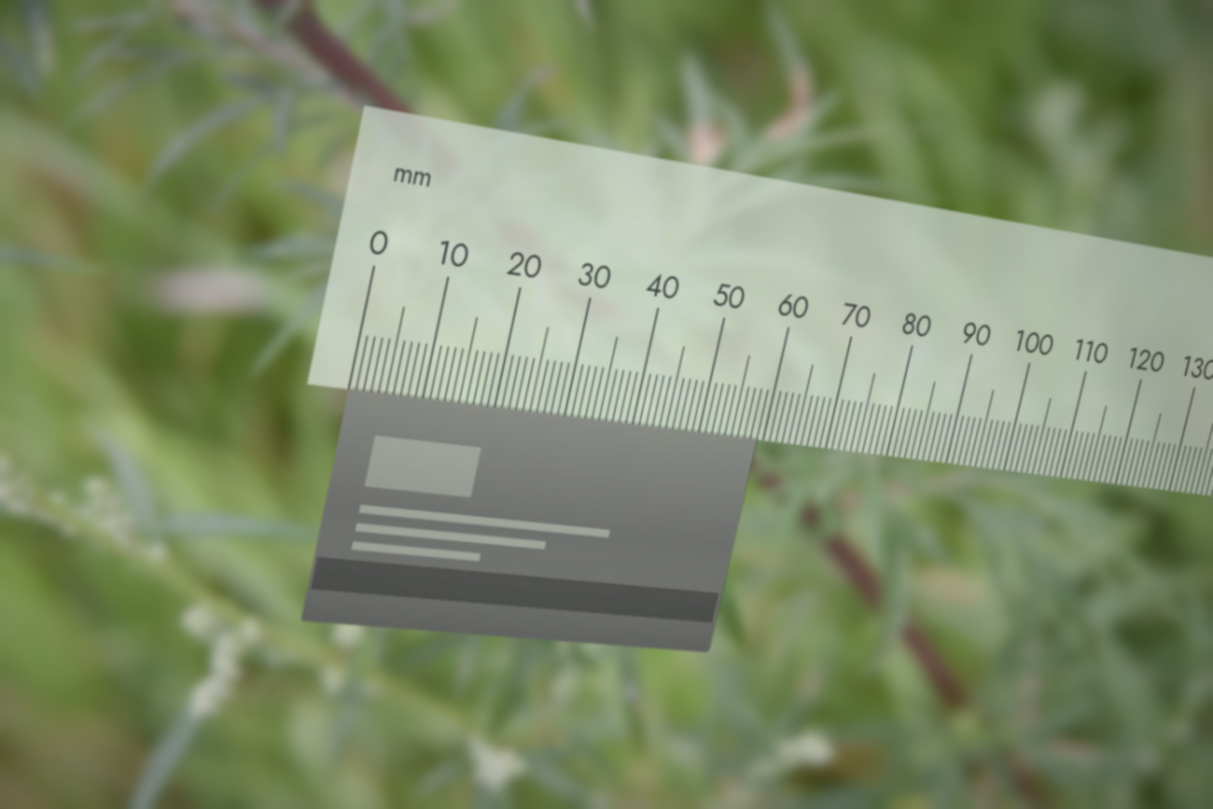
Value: 59 mm
